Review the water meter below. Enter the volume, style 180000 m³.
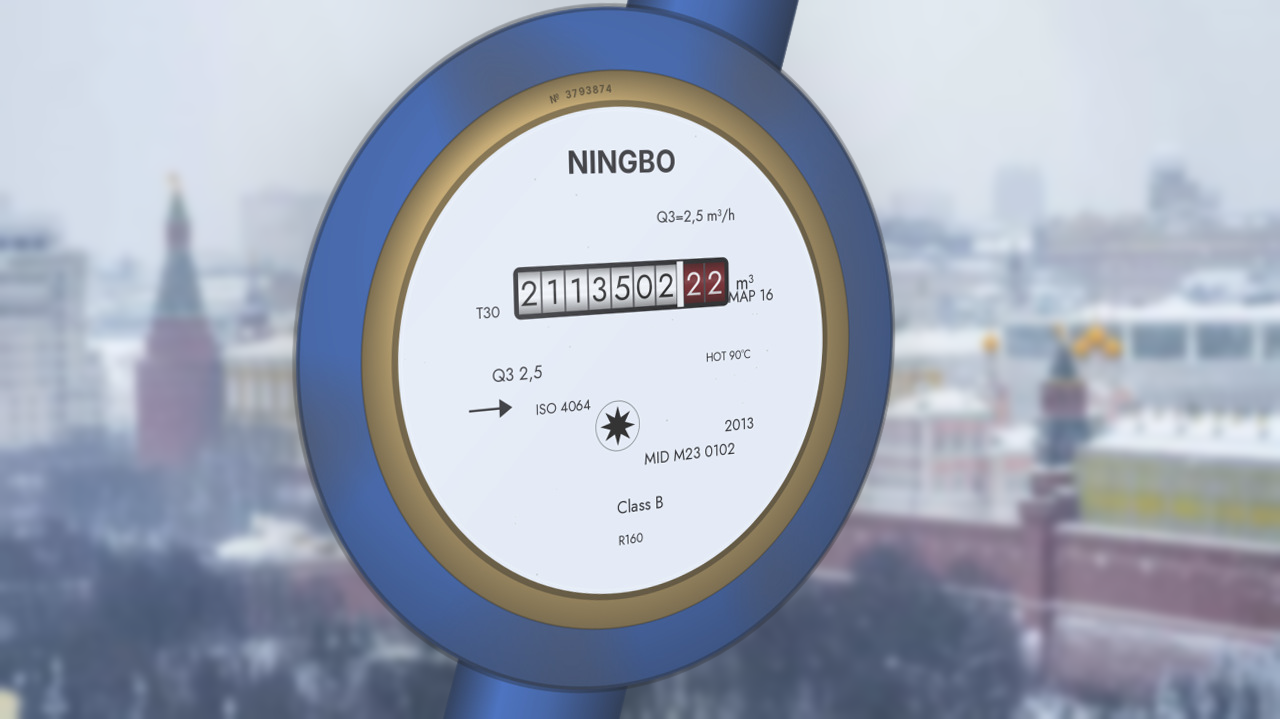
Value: 2113502.22 m³
